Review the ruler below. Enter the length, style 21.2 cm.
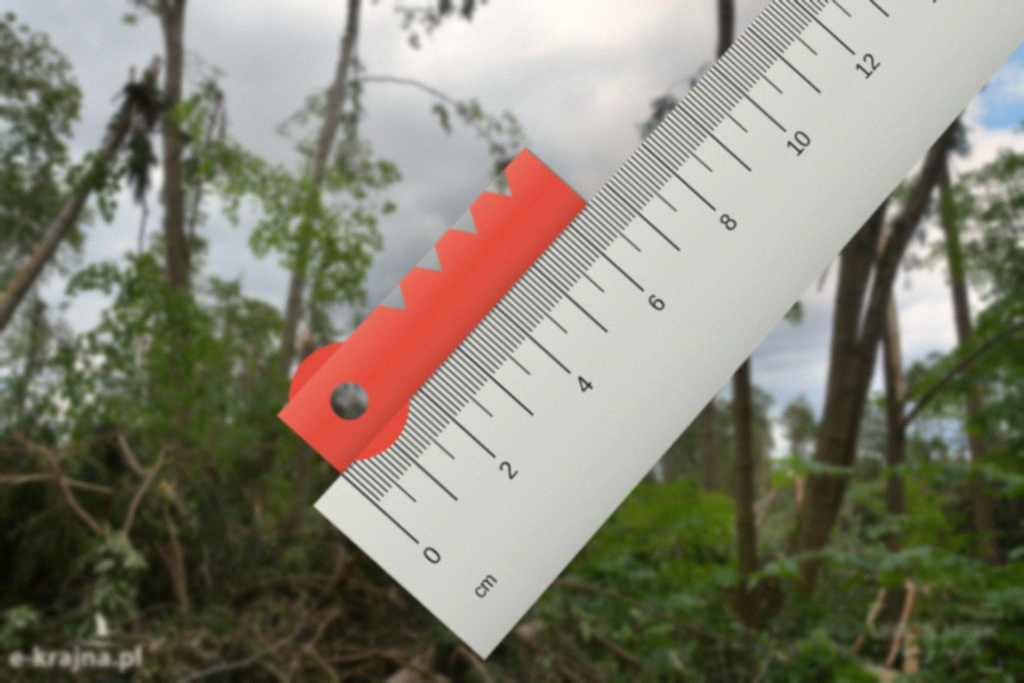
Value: 6.5 cm
